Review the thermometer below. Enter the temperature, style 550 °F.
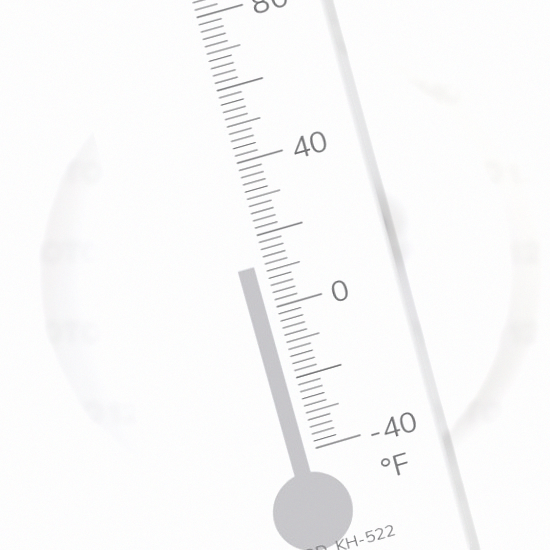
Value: 12 °F
